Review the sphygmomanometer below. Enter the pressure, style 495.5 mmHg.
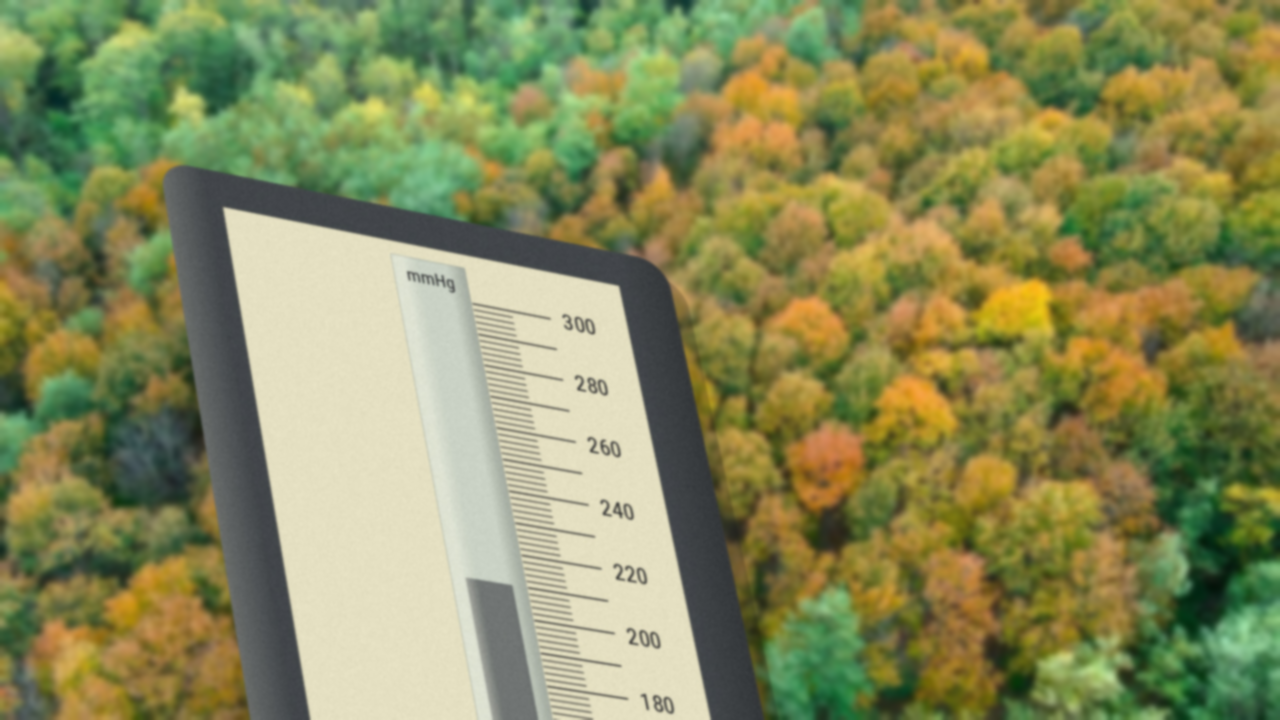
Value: 210 mmHg
